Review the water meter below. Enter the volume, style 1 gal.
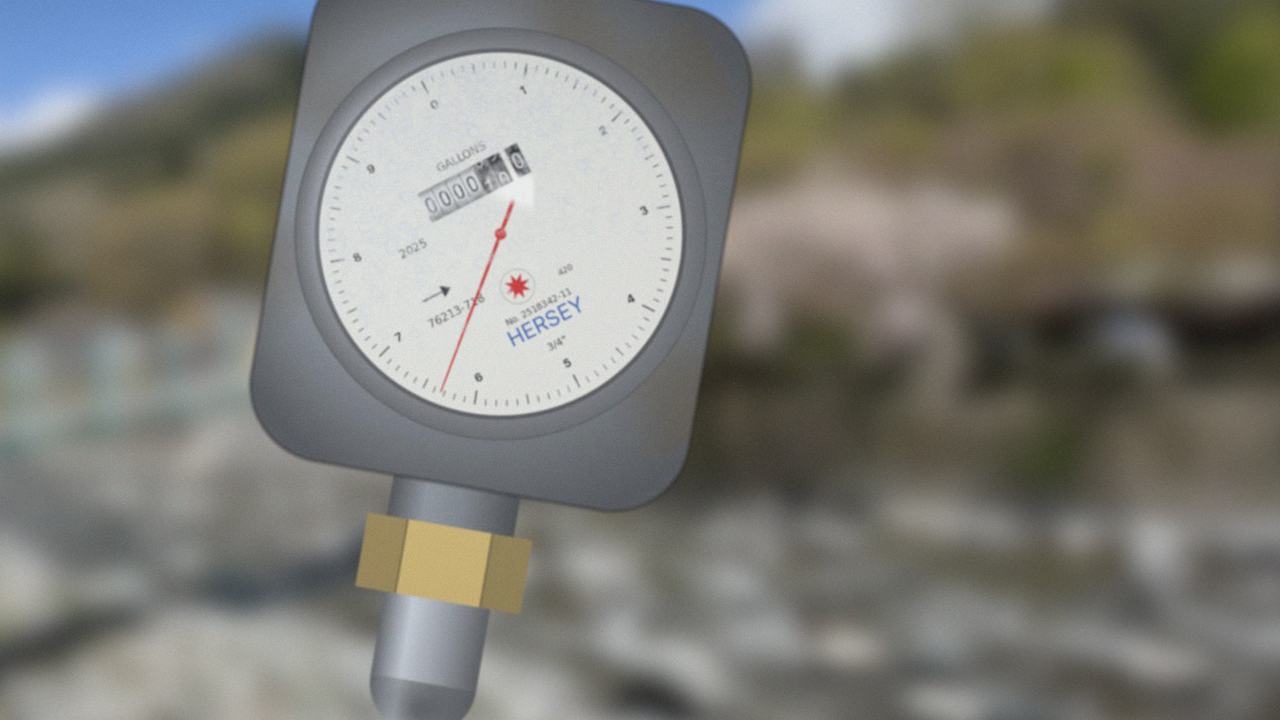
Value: 96.3 gal
